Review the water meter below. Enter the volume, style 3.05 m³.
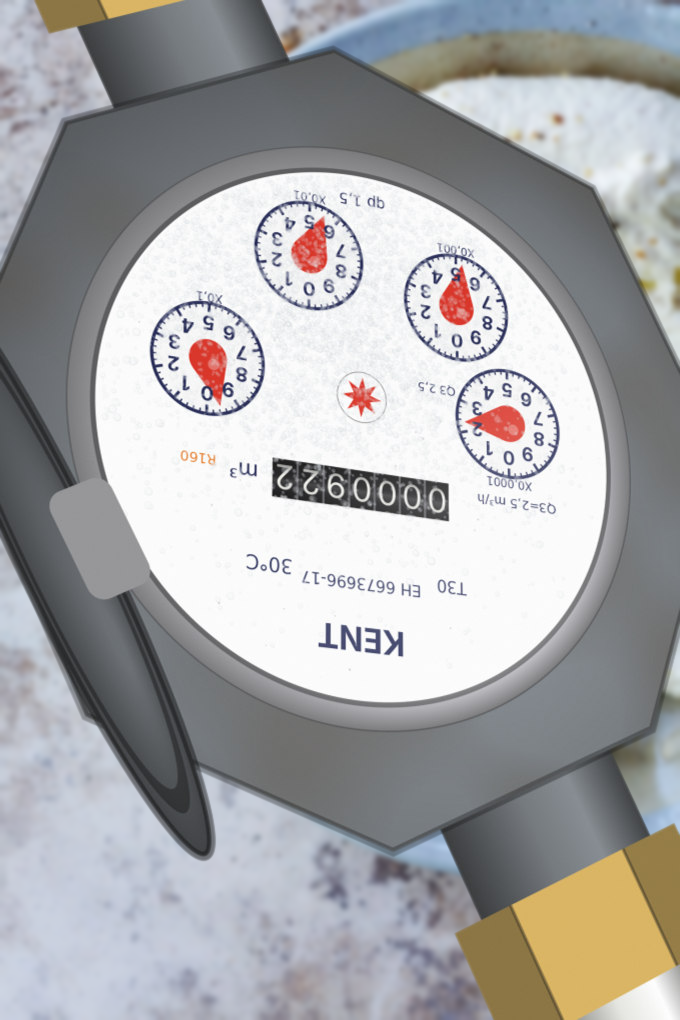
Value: 921.9552 m³
